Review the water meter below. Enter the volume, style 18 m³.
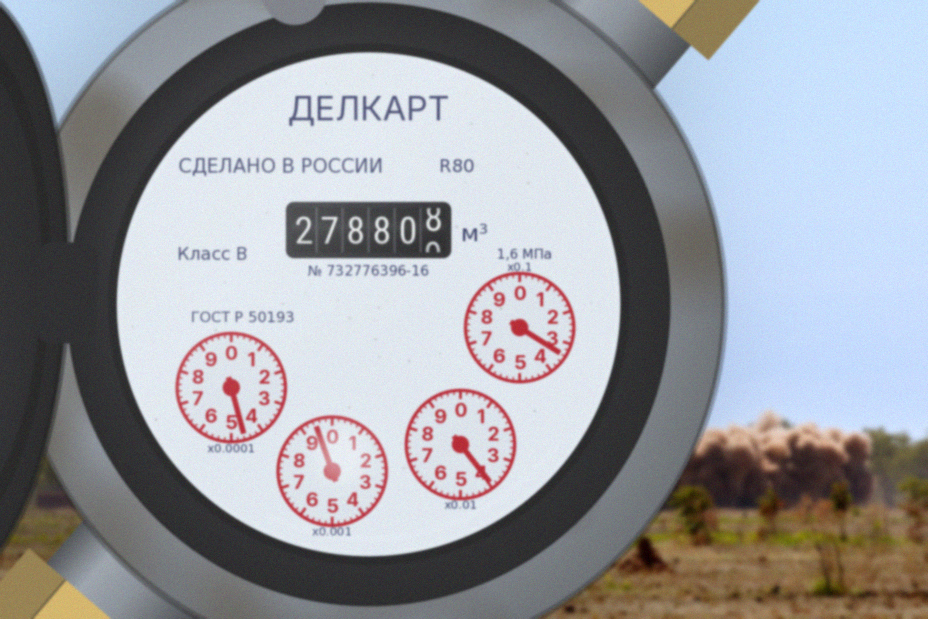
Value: 278808.3394 m³
